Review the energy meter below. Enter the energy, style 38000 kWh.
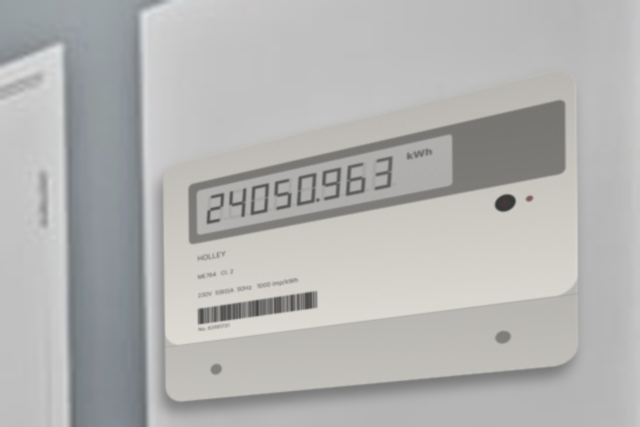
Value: 24050.963 kWh
